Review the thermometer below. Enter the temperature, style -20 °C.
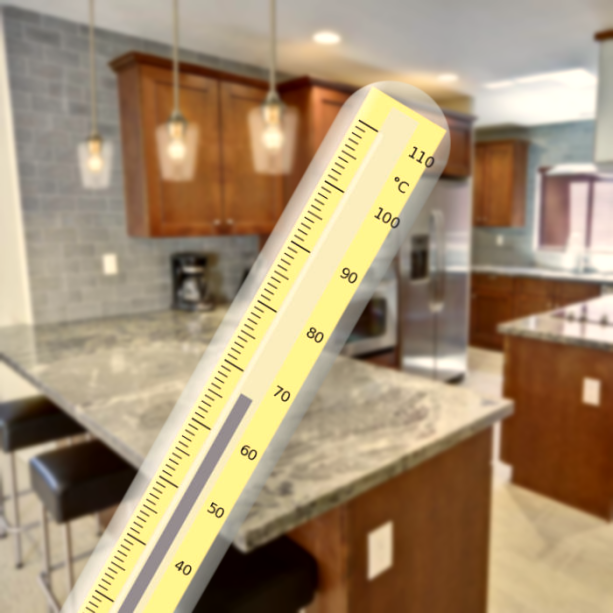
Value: 67 °C
